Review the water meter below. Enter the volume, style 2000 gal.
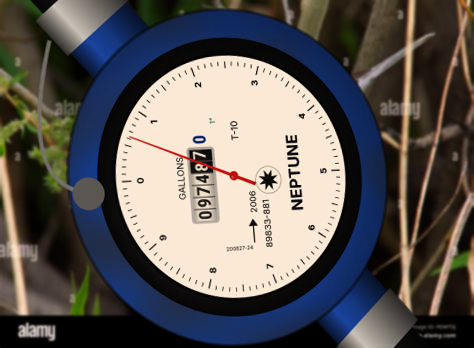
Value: 974870.6 gal
